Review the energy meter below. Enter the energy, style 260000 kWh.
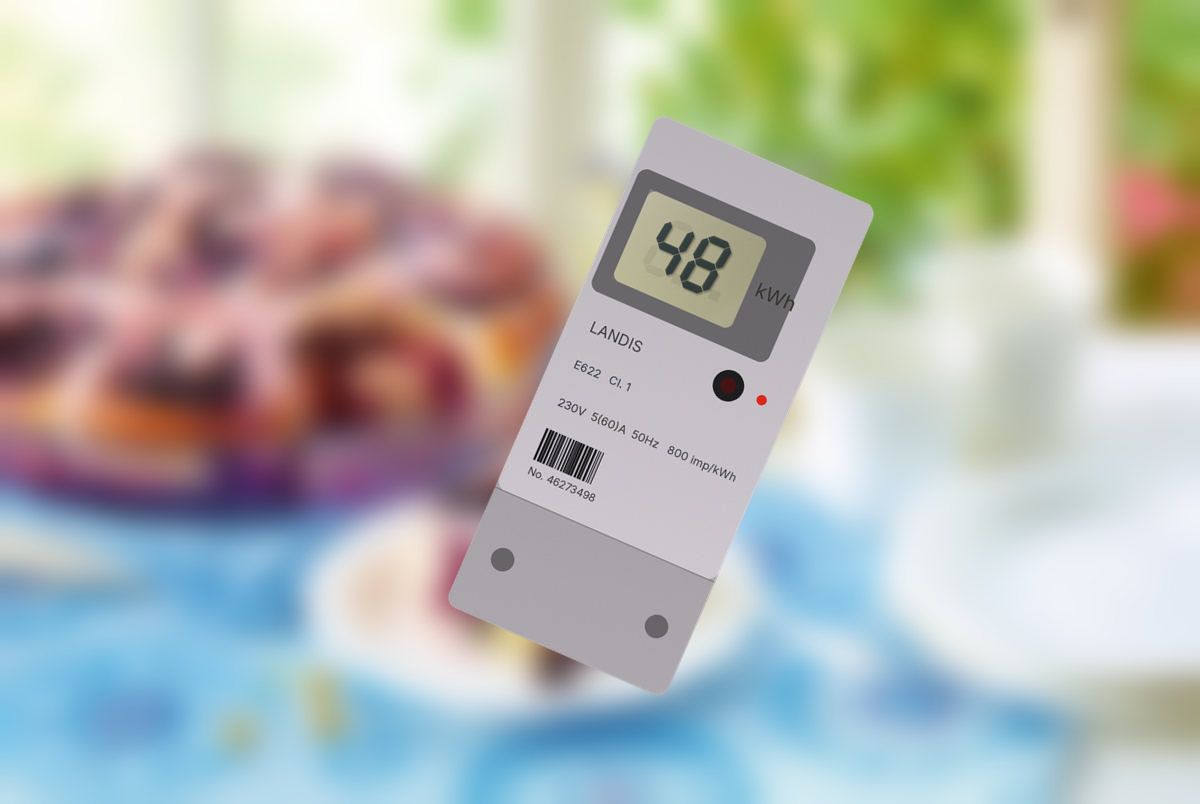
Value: 48 kWh
